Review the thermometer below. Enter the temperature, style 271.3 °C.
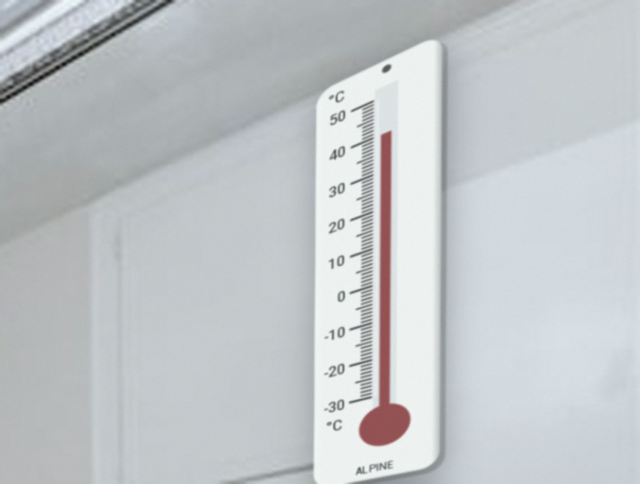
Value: 40 °C
